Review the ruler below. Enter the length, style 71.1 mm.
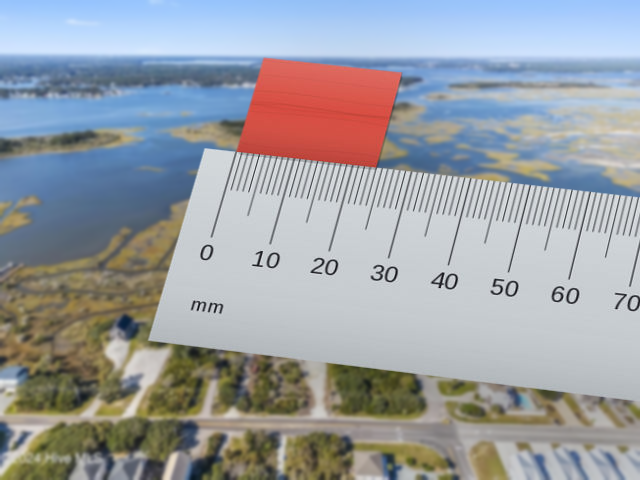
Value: 24 mm
